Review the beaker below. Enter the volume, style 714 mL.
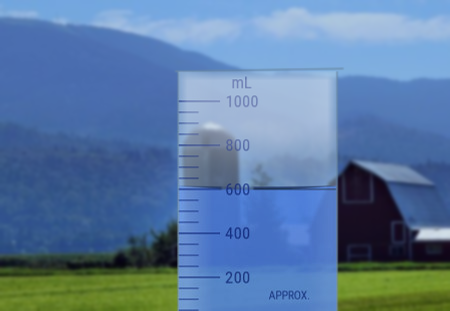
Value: 600 mL
